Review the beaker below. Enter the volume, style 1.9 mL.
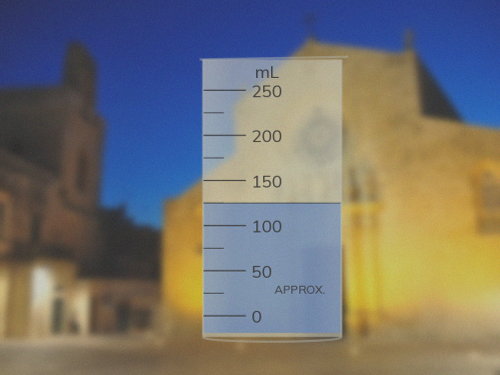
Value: 125 mL
